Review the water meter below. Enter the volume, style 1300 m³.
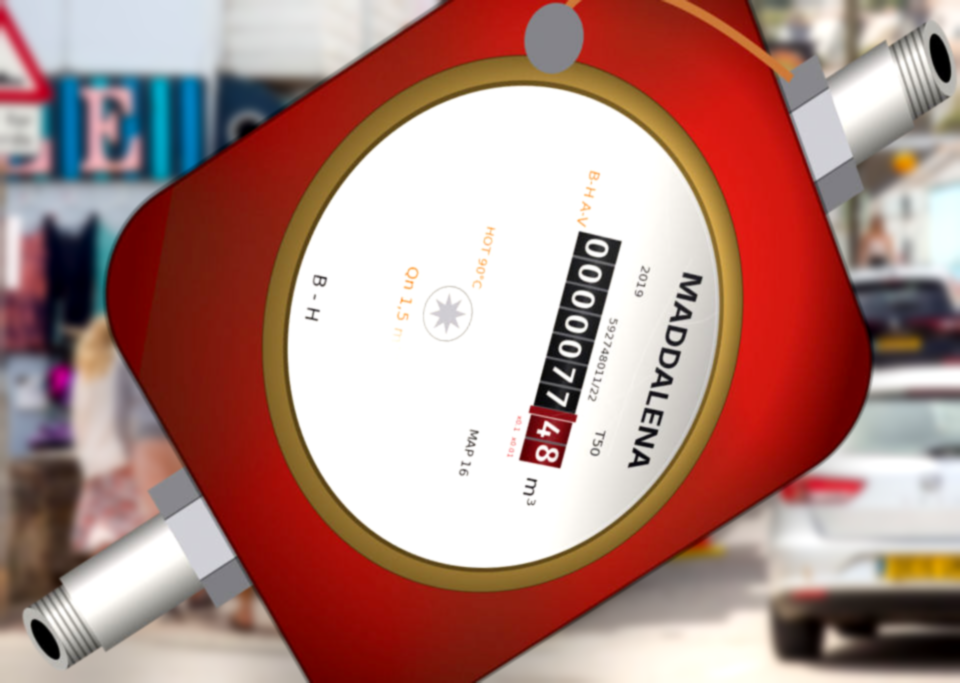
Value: 77.48 m³
